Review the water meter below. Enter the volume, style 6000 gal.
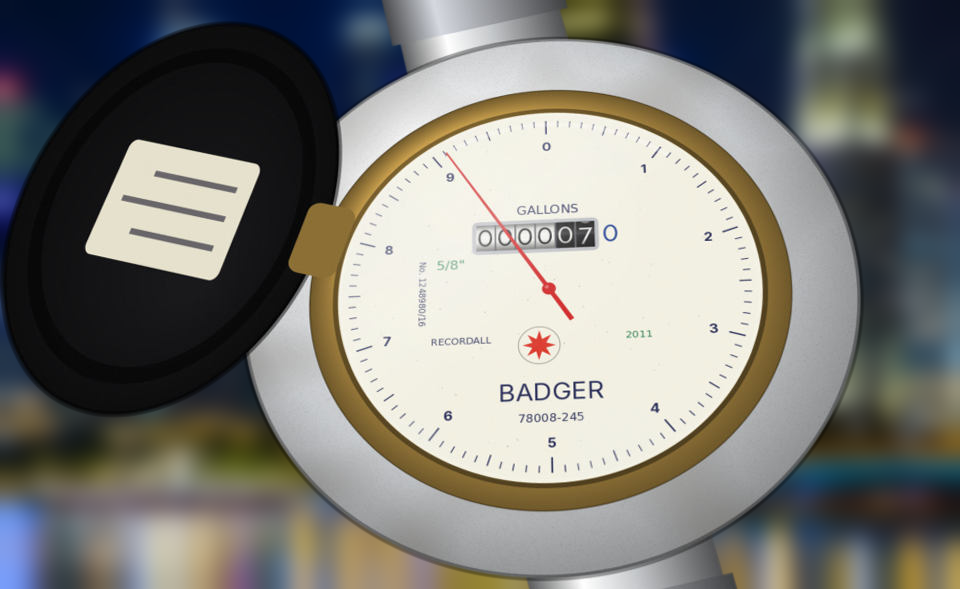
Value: 69.1 gal
